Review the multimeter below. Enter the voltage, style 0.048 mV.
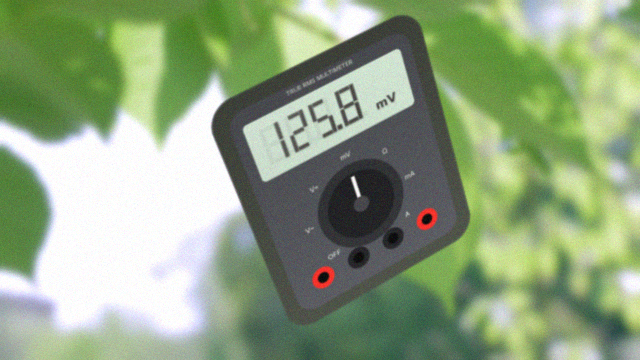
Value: 125.8 mV
